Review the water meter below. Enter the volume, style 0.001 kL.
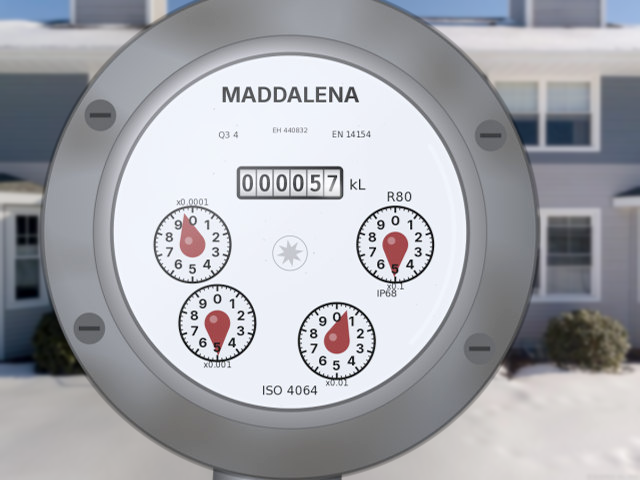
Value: 57.5049 kL
